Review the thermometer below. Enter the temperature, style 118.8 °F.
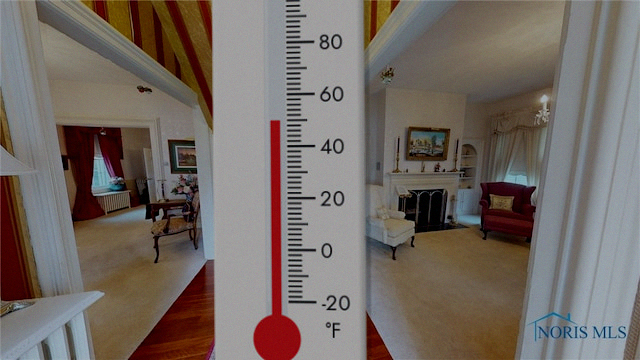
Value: 50 °F
